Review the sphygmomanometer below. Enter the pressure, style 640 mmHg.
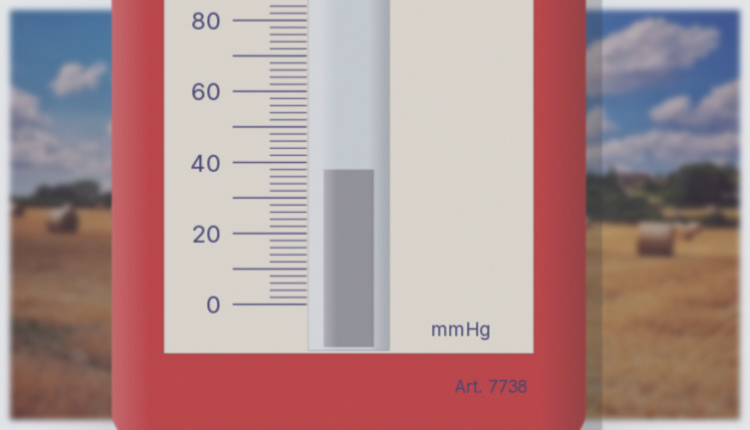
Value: 38 mmHg
